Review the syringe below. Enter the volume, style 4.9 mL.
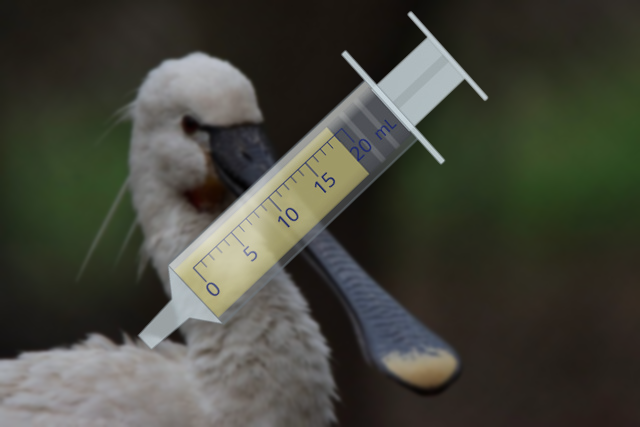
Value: 19 mL
